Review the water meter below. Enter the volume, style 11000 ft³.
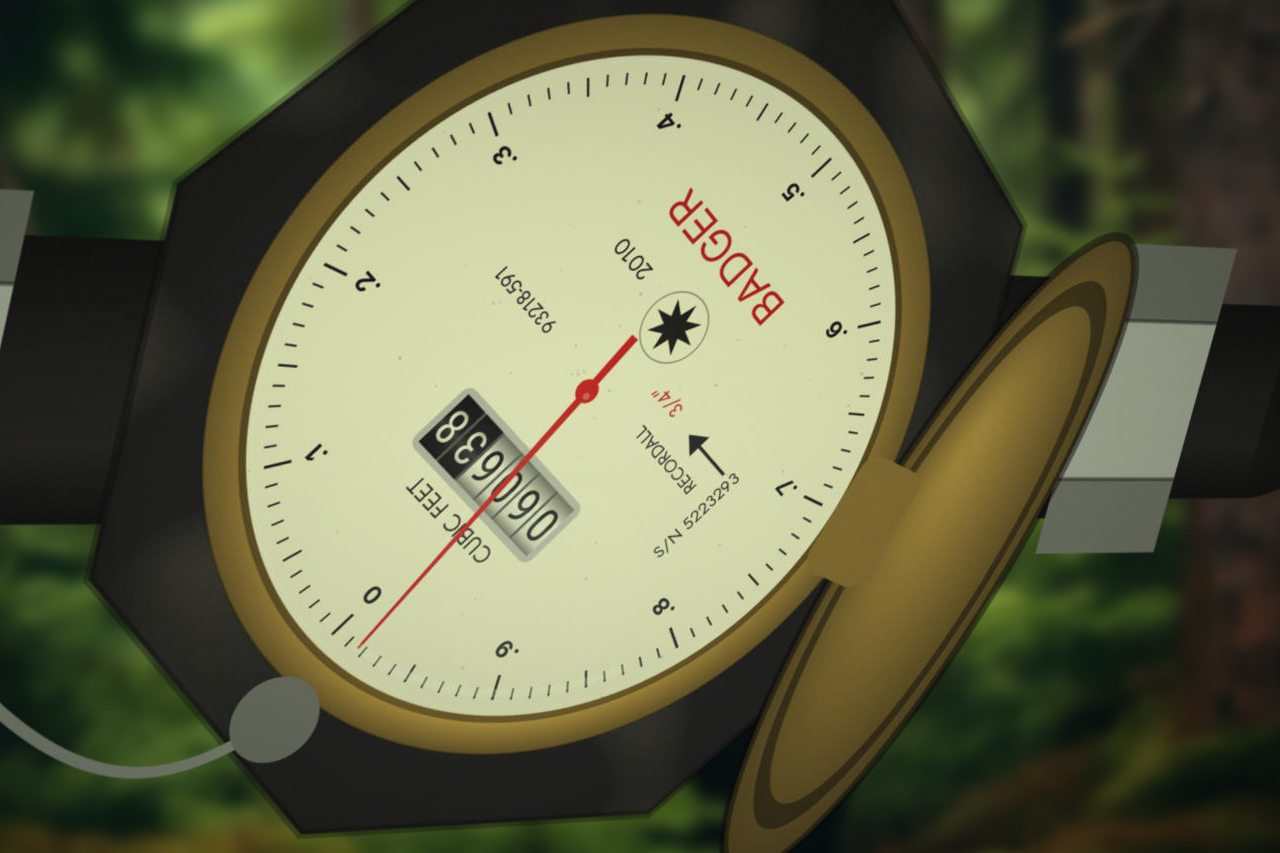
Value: 60637.98 ft³
